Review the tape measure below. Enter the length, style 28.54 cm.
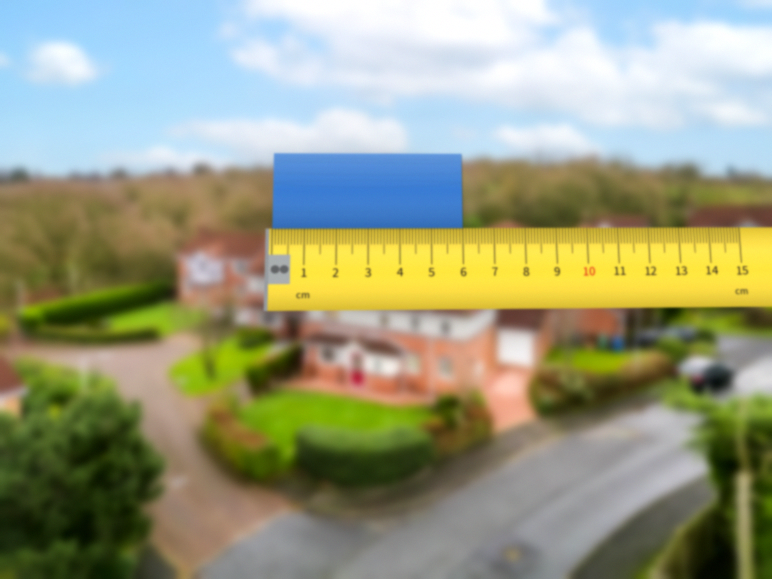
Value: 6 cm
